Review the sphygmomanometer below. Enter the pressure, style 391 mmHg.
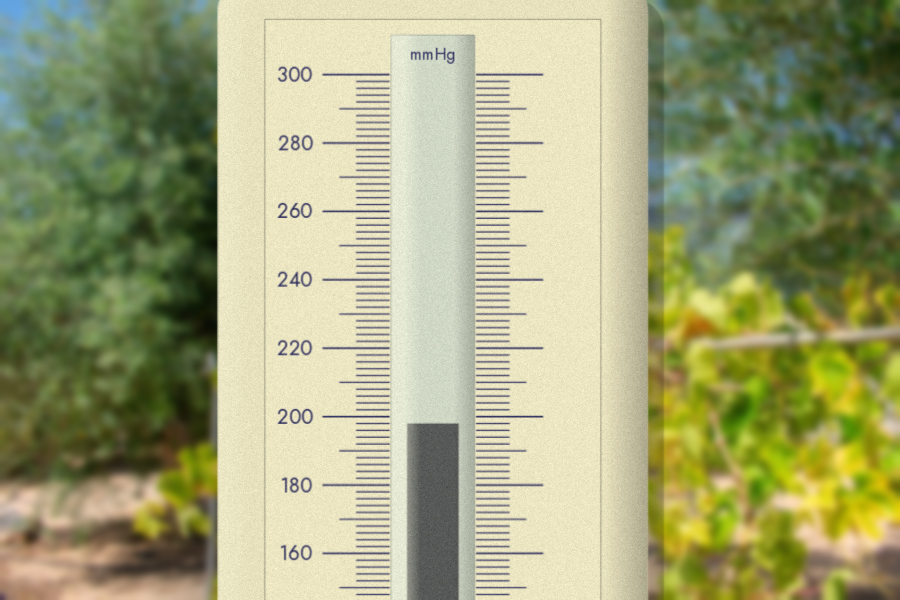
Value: 198 mmHg
